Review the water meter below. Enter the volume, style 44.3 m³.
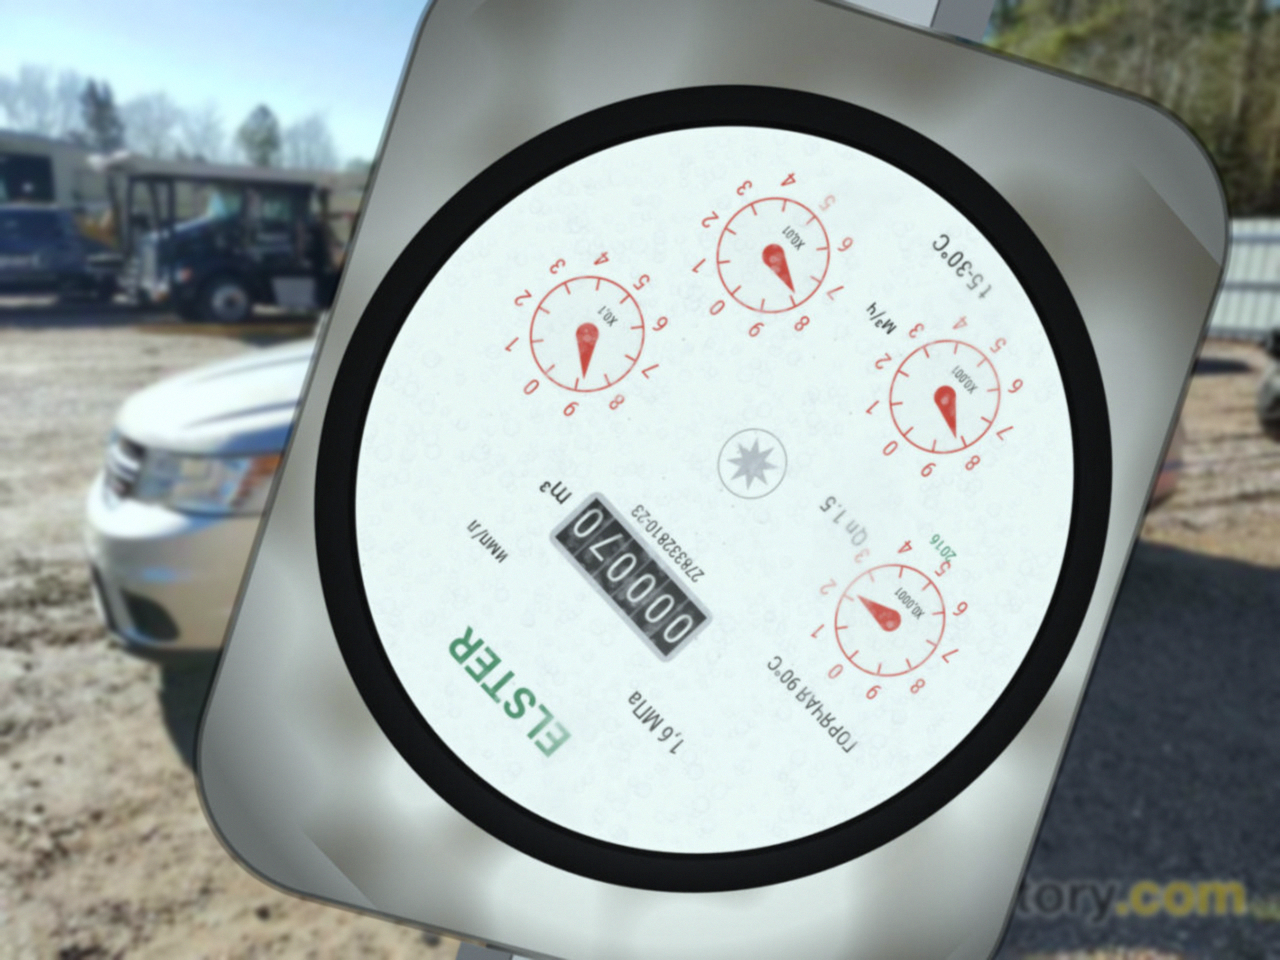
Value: 69.8782 m³
